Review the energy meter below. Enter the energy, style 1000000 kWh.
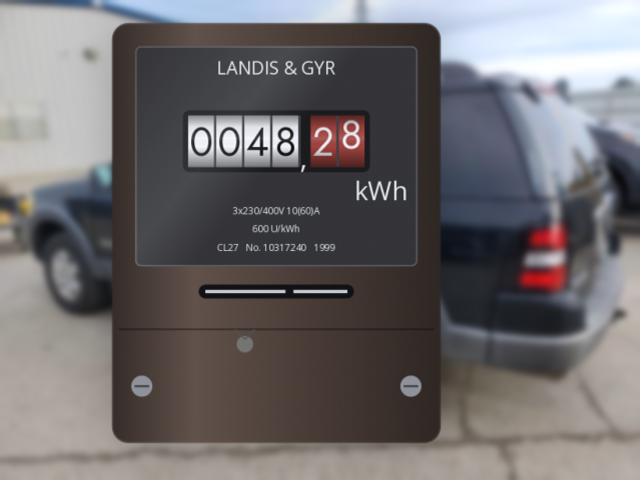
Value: 48.28 kWh
